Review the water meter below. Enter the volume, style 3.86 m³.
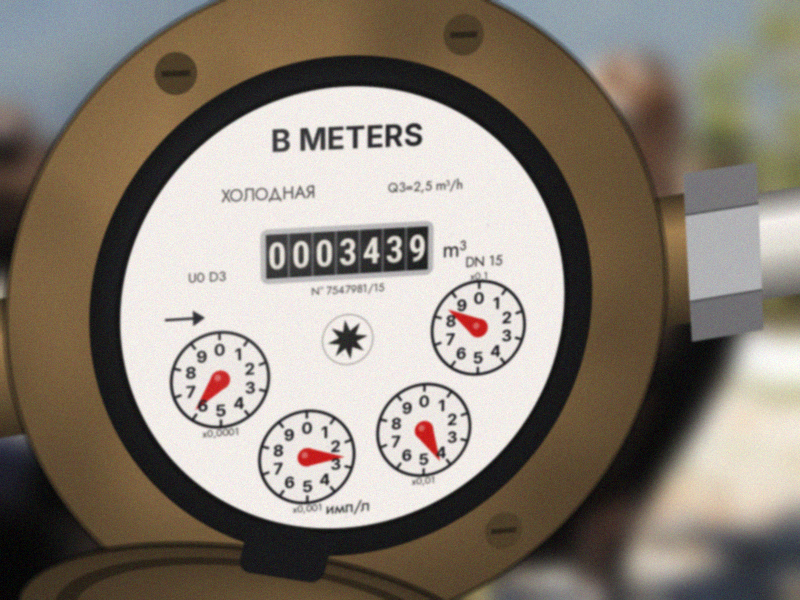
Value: 3439.8426 m³
